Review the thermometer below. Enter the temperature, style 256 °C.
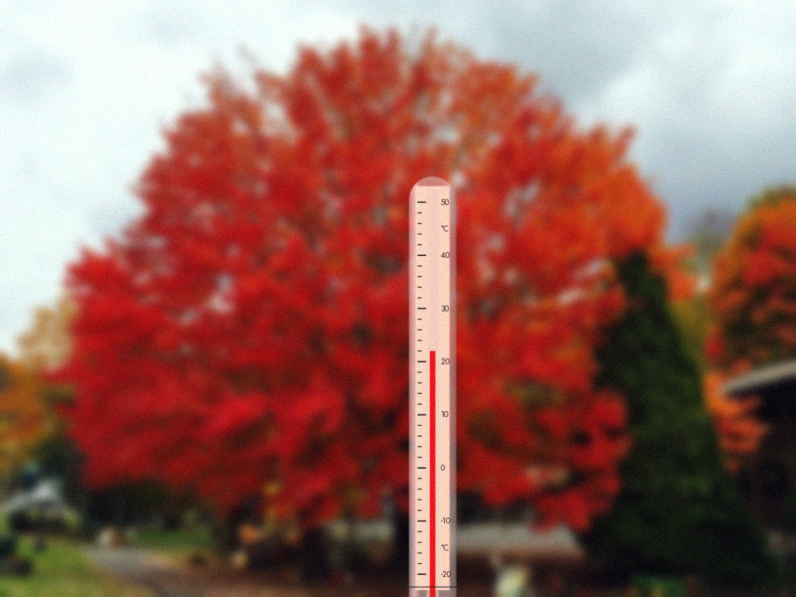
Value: 22 °C
